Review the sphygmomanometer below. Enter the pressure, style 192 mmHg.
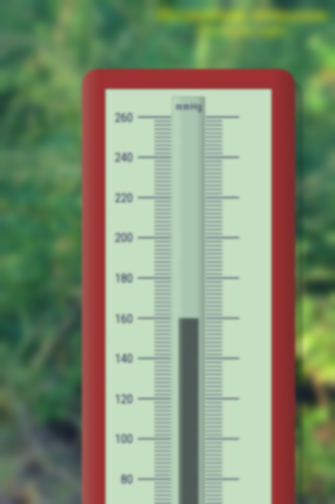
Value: 160 mmHg
